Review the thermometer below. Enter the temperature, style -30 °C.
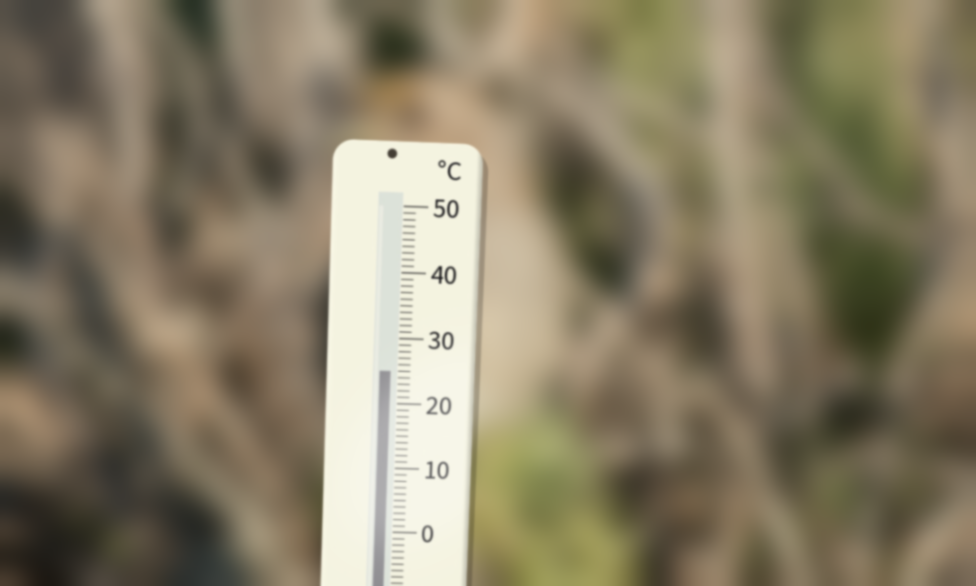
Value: 25 °C
